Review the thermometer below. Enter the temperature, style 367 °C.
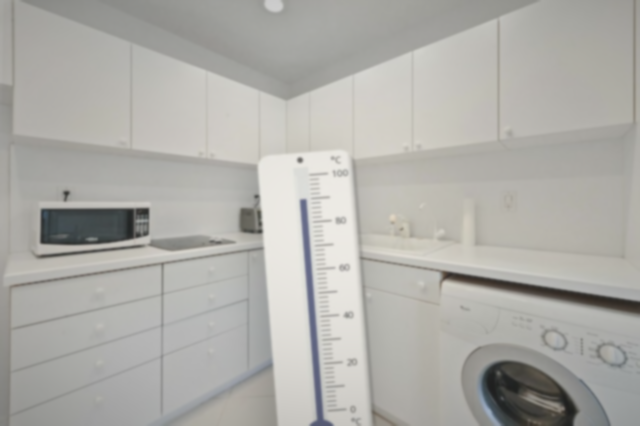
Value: 90 °C
